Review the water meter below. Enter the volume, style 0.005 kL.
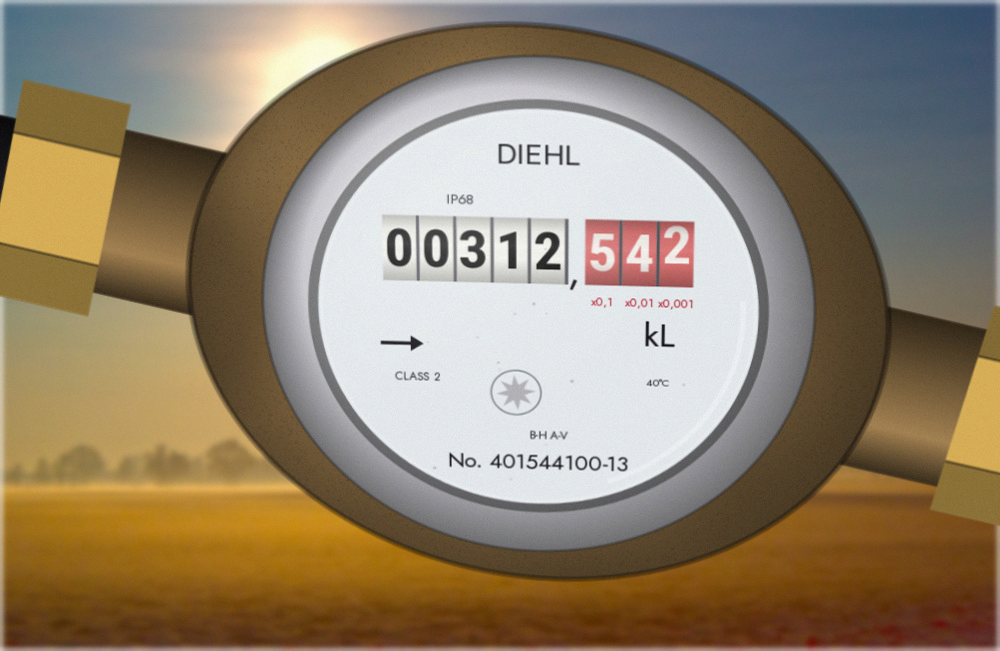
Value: 312.542 kL
